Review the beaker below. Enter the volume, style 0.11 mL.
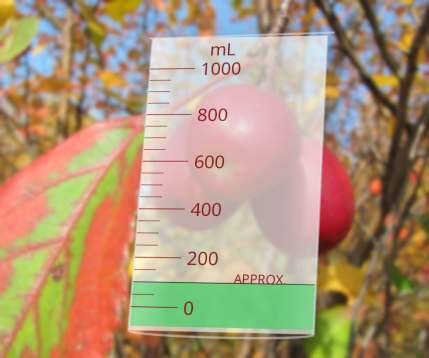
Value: 100 mL
